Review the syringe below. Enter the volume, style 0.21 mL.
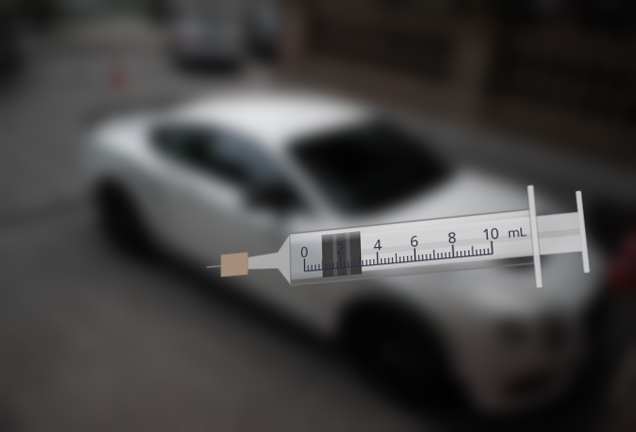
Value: 1 mL
